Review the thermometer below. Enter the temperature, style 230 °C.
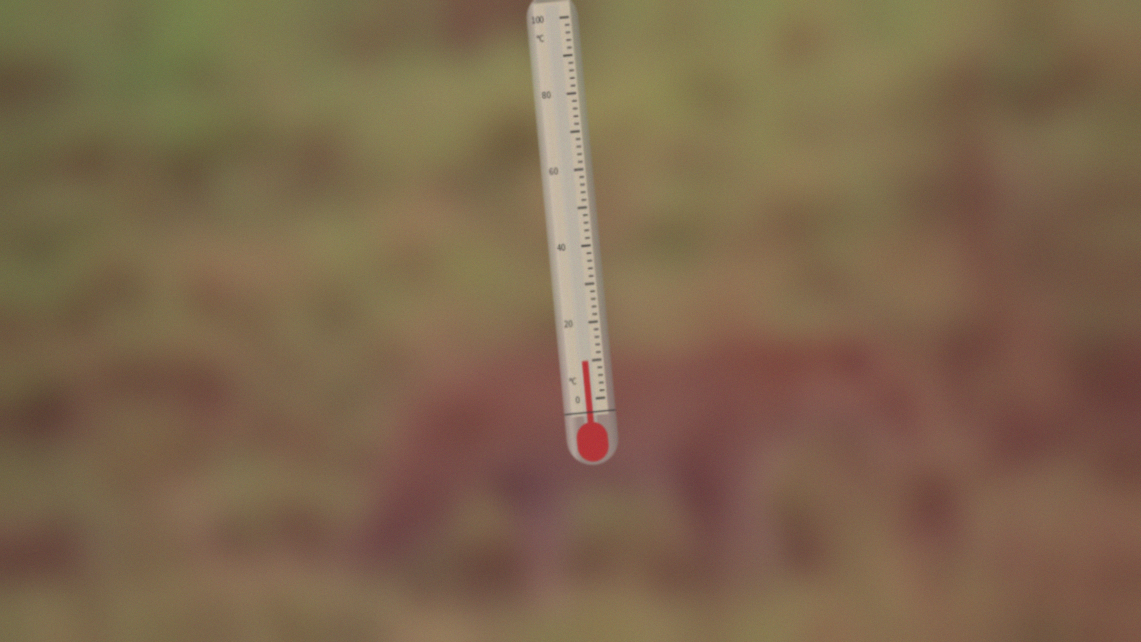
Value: 10 °C
